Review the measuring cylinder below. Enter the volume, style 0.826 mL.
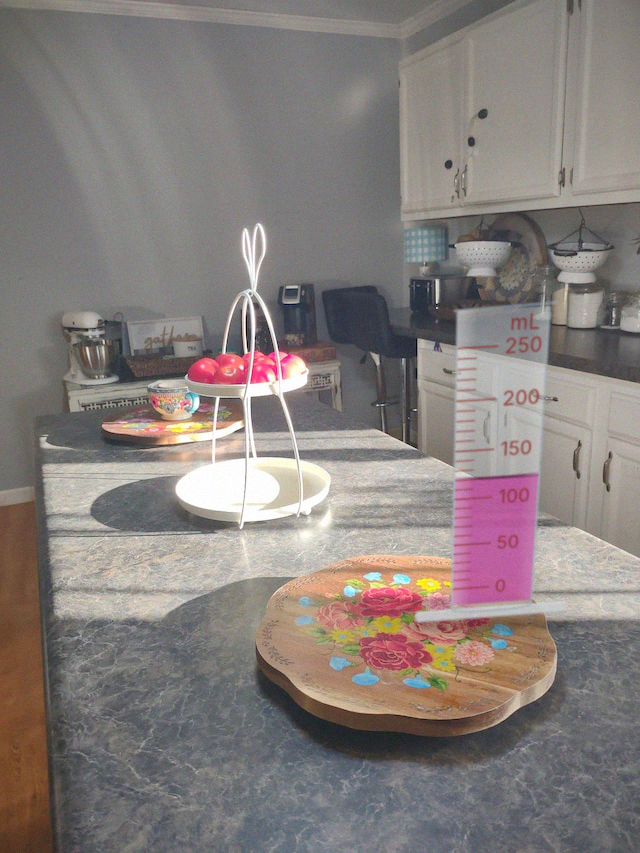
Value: 120 mL
